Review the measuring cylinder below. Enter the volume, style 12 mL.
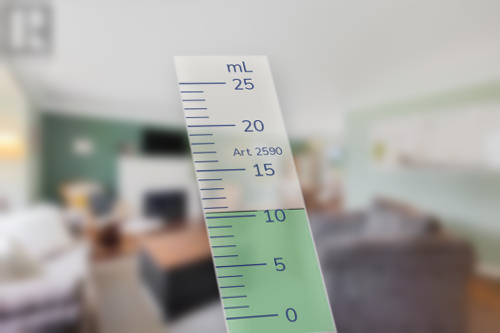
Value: 10.5 mL
